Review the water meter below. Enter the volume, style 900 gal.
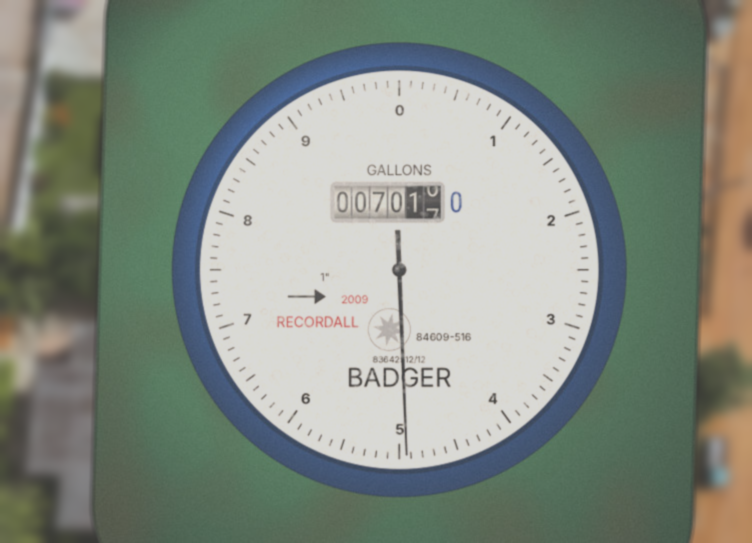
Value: 70164.9 gal
